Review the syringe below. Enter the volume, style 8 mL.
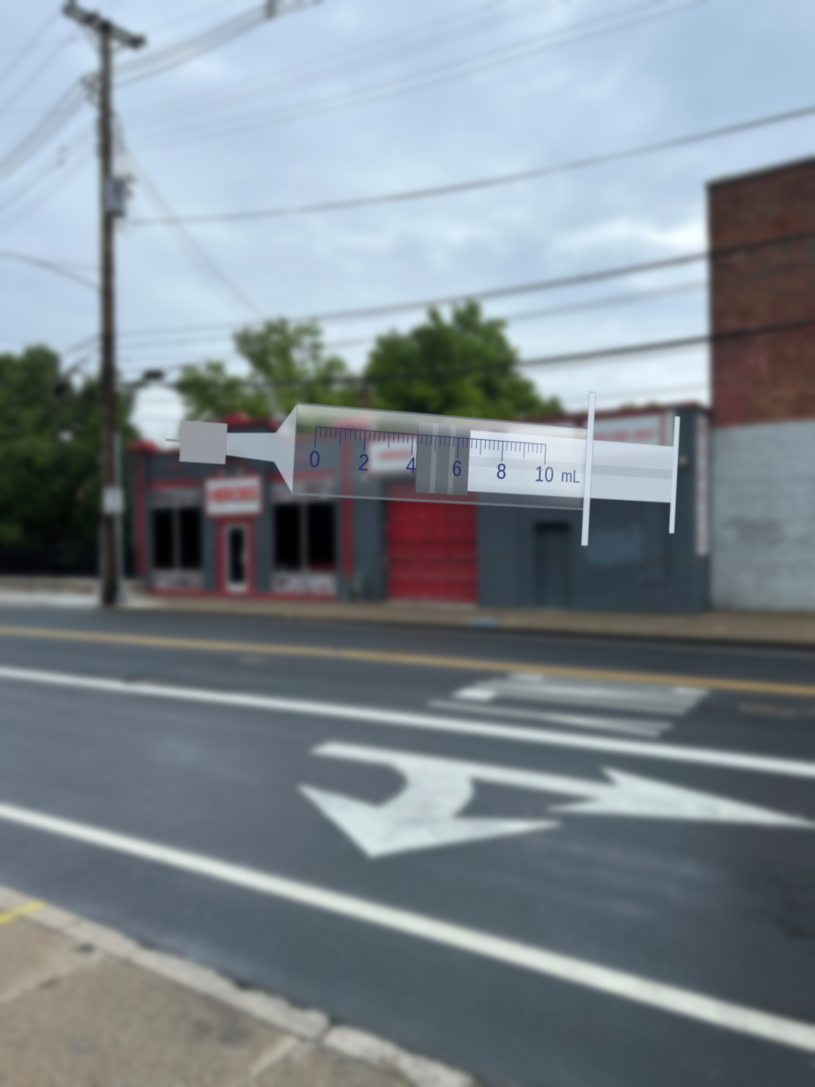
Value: 4.2 mL
